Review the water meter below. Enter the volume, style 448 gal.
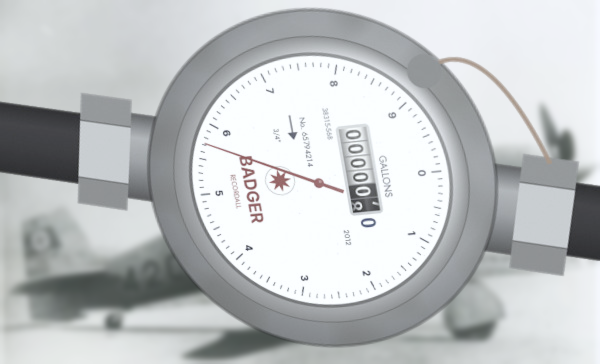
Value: 75.7 gal
